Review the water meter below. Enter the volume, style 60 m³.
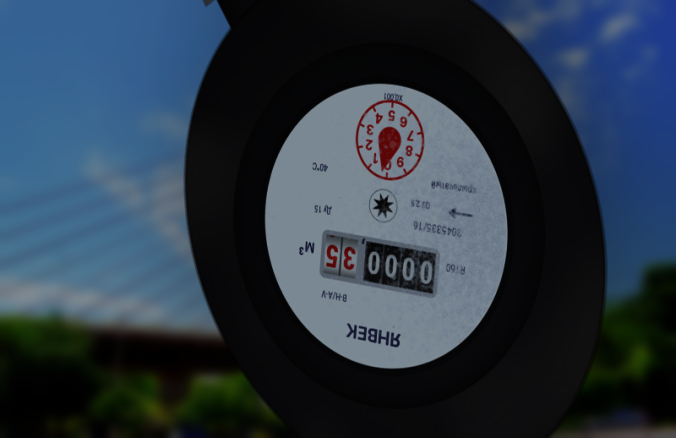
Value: 0.350 m³
